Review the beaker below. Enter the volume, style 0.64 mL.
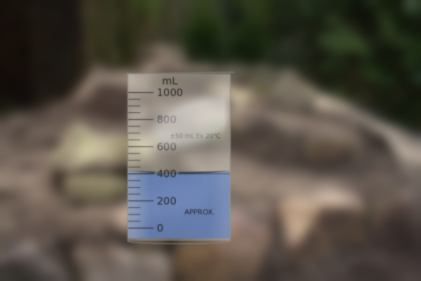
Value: 400 mL
